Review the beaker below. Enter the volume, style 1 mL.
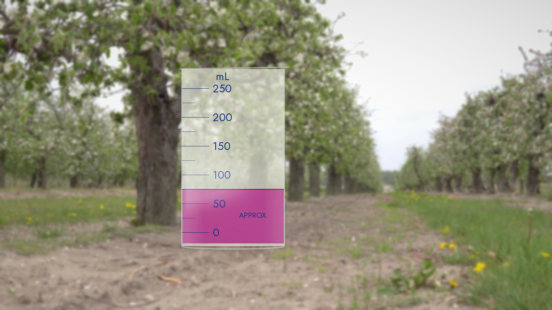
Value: 75 mL
